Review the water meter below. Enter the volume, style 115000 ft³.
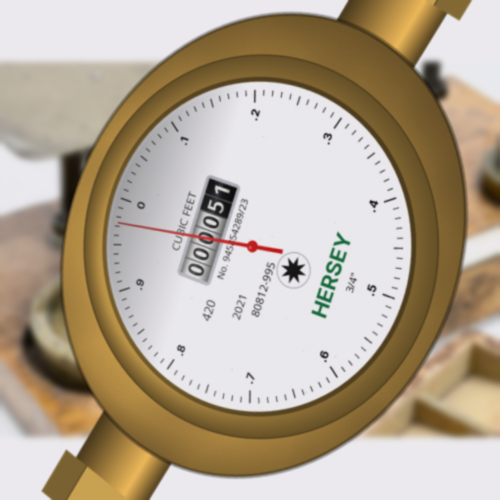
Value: 50.97 ft³
